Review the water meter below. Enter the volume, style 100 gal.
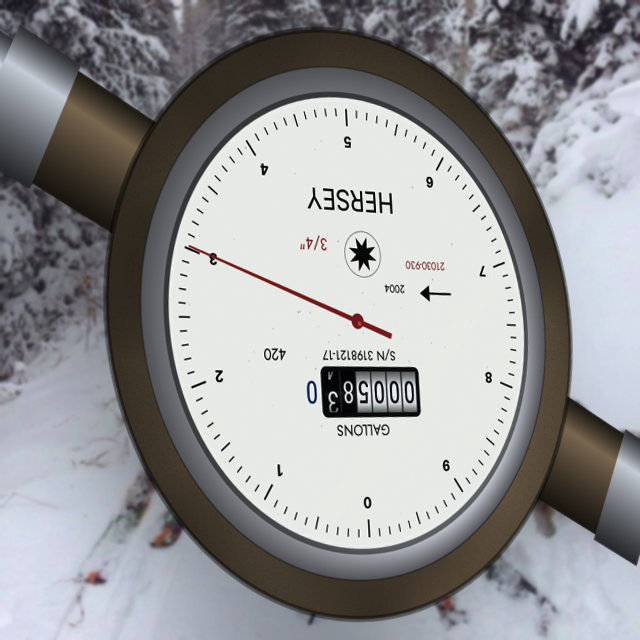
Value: 5833.0 gal
